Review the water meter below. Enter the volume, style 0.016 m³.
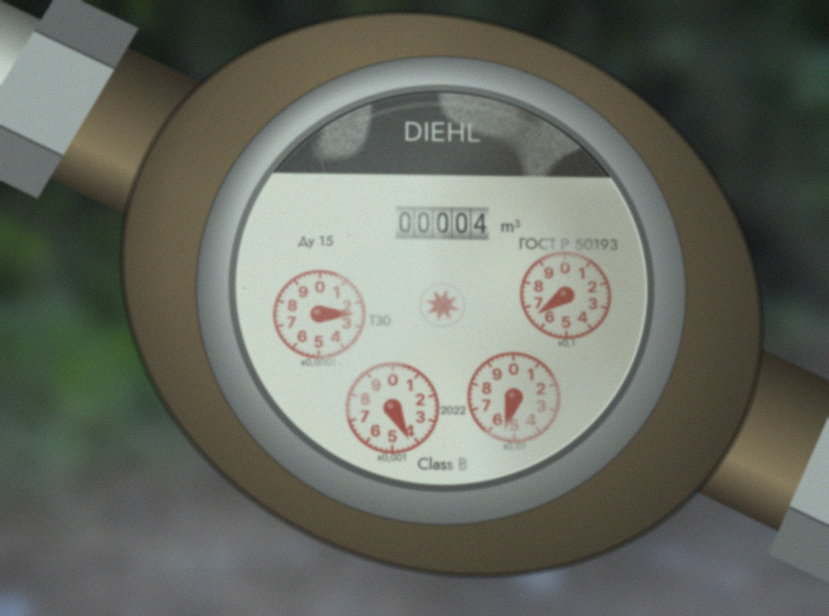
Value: 4.6542 m³
